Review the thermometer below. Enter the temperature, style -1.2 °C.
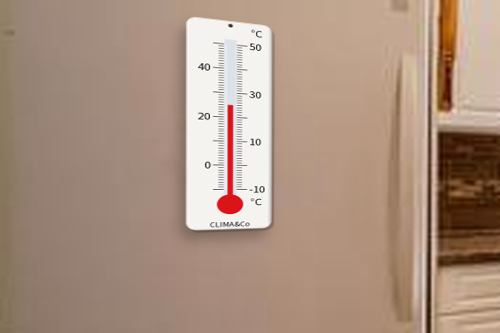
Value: 25 °C
